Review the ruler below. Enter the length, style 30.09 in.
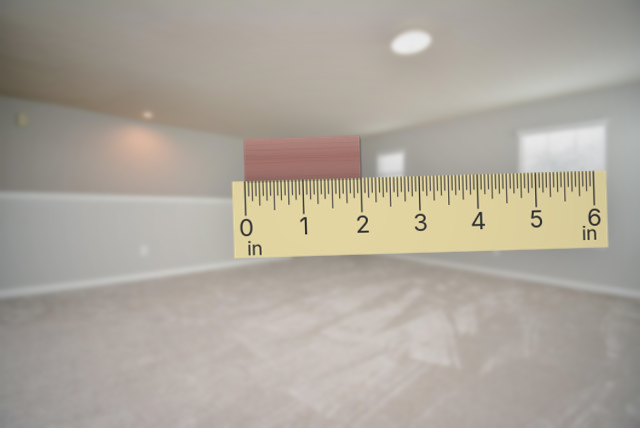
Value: 2 in
